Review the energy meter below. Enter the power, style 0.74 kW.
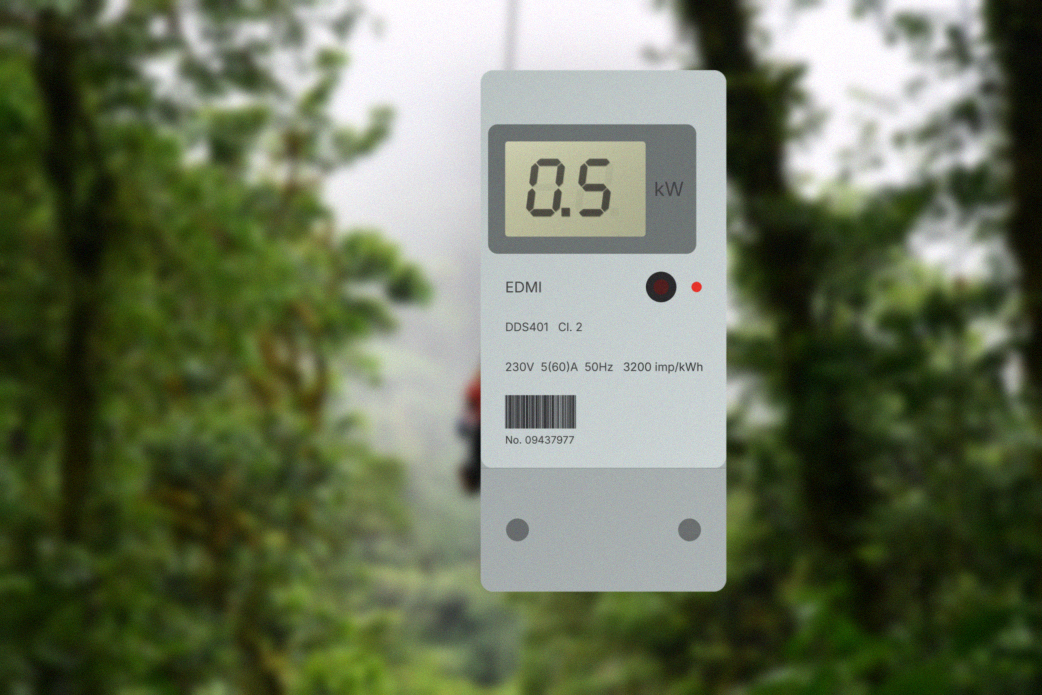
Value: 0.5 kW
